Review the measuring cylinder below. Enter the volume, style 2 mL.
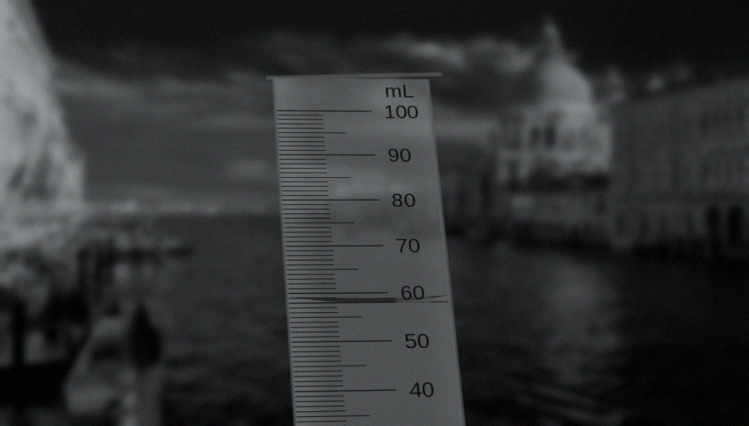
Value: 58 mL
